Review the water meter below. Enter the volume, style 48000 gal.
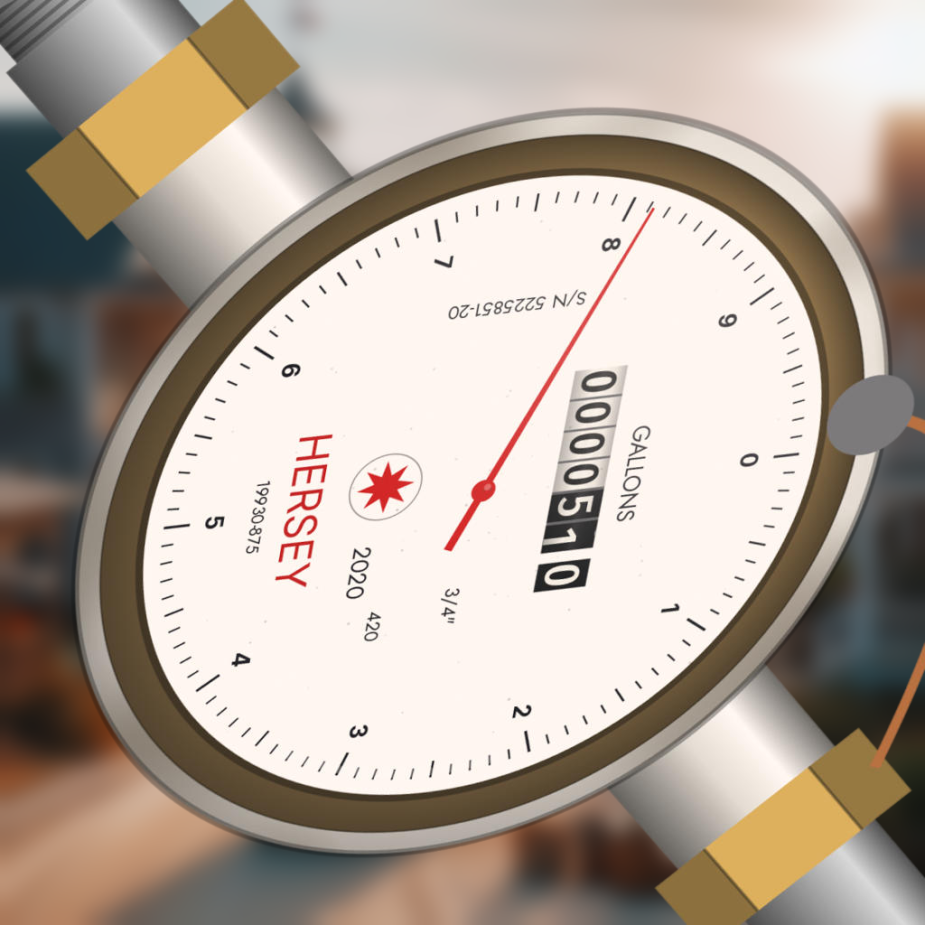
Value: 508.1 gal
